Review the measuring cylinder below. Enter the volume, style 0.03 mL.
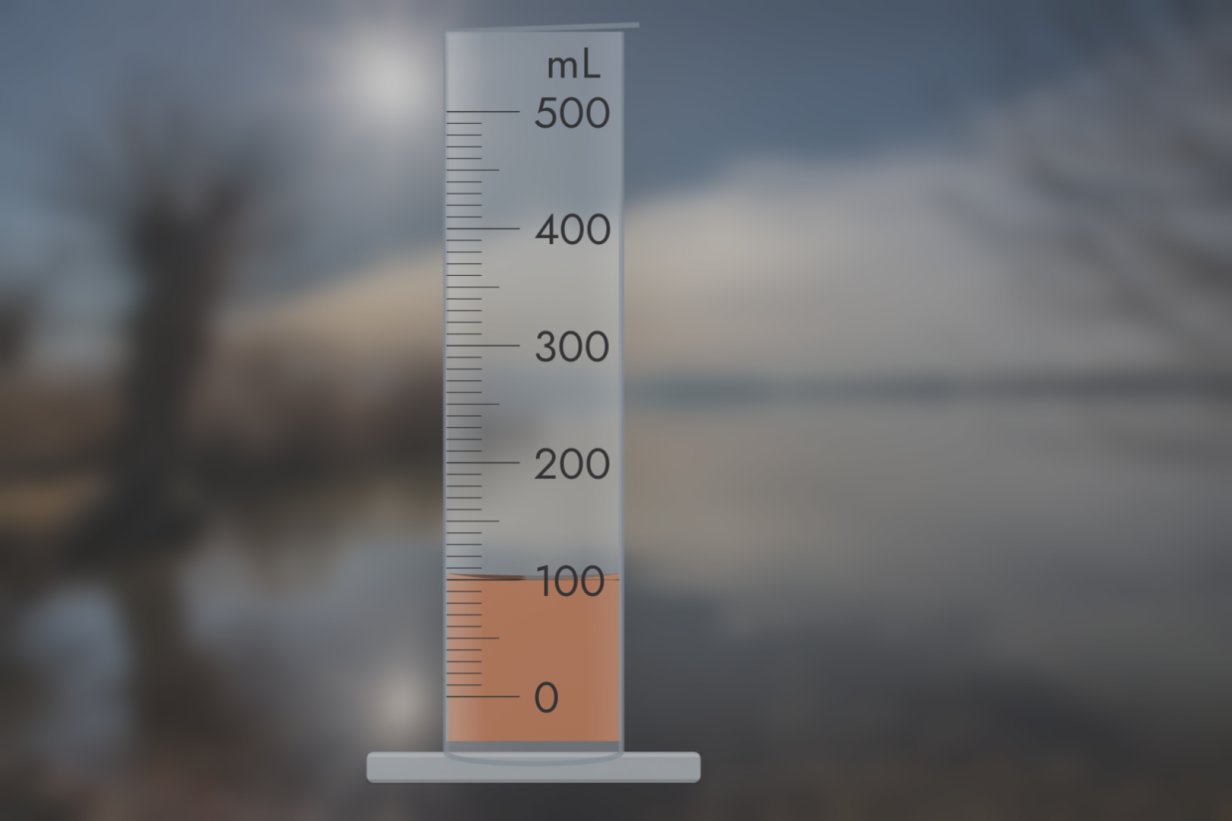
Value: 100 mL
